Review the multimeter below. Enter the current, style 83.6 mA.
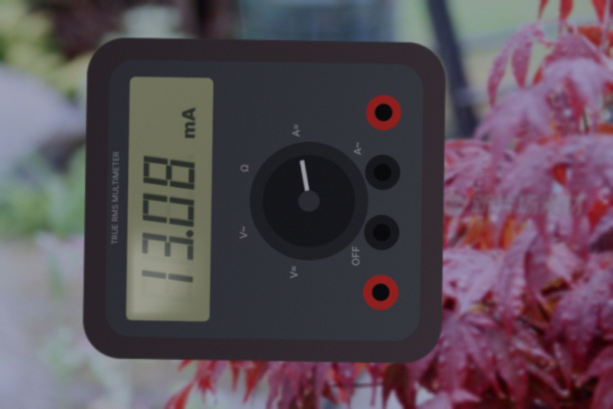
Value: 13.08 mA
